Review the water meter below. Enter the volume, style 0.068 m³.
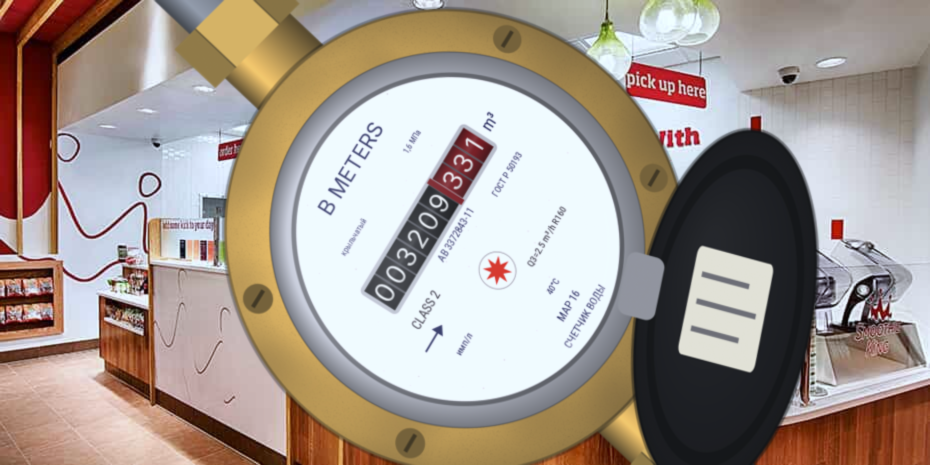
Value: 3209.331 m³
